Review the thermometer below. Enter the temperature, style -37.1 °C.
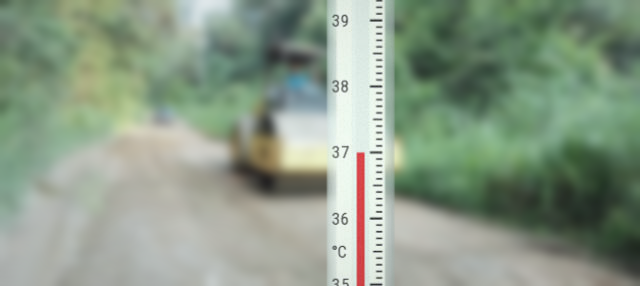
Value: 37 °C
